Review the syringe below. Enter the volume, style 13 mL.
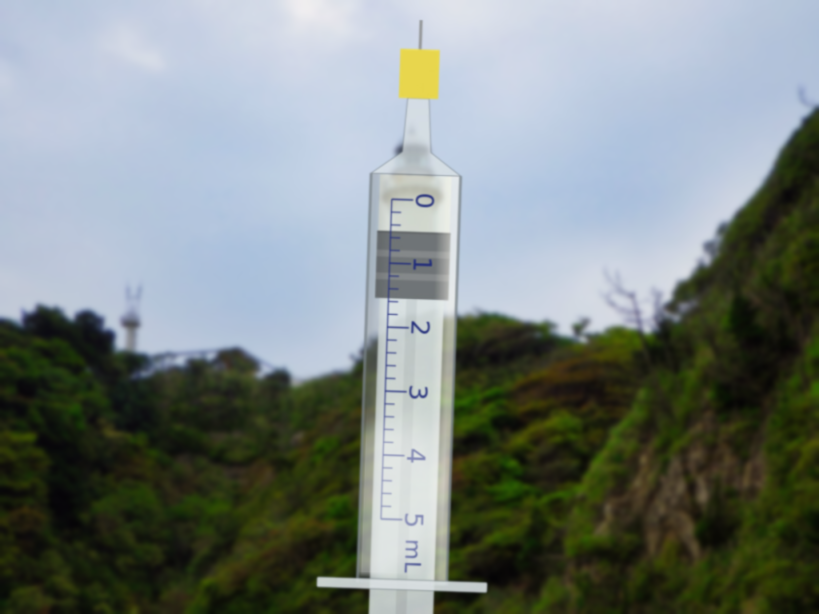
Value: 0.5 mL
